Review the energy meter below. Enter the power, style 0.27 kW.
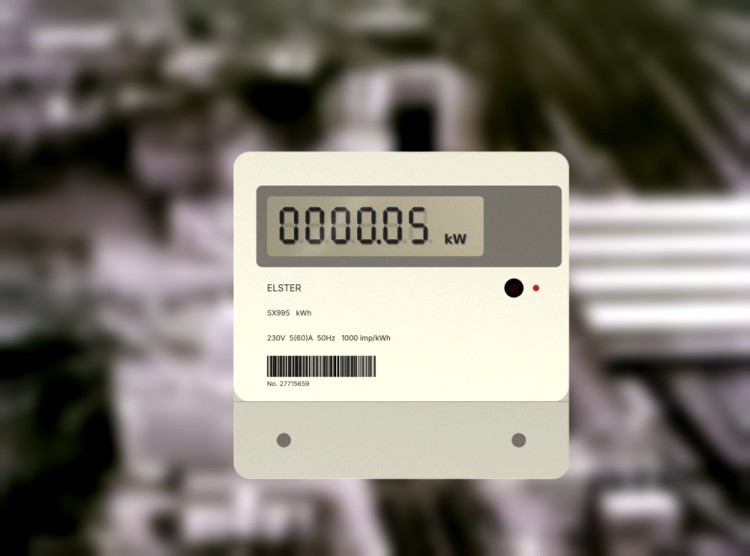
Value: 0.05 kW
